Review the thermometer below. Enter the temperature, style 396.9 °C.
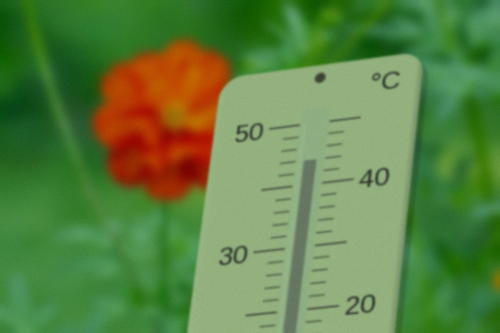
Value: 44 °C
